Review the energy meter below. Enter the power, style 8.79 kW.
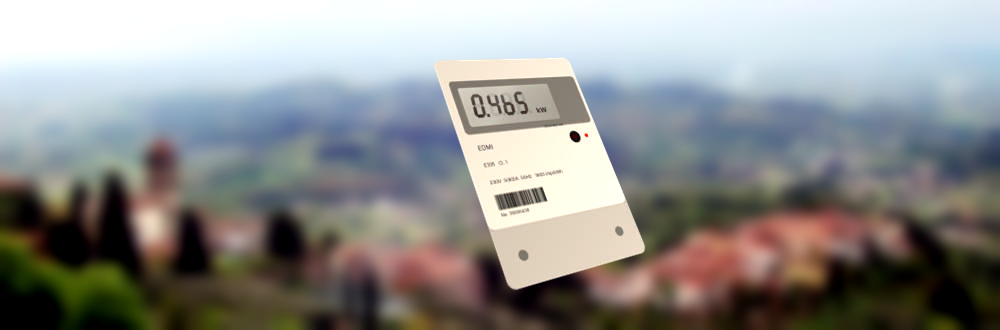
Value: 0.465 kW
